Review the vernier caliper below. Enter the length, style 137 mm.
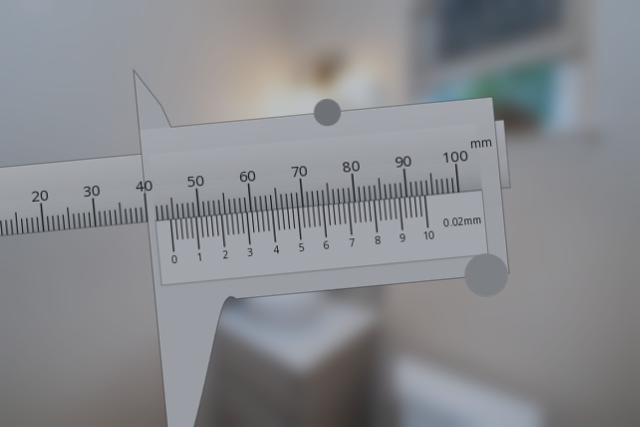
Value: 44.5 mm
